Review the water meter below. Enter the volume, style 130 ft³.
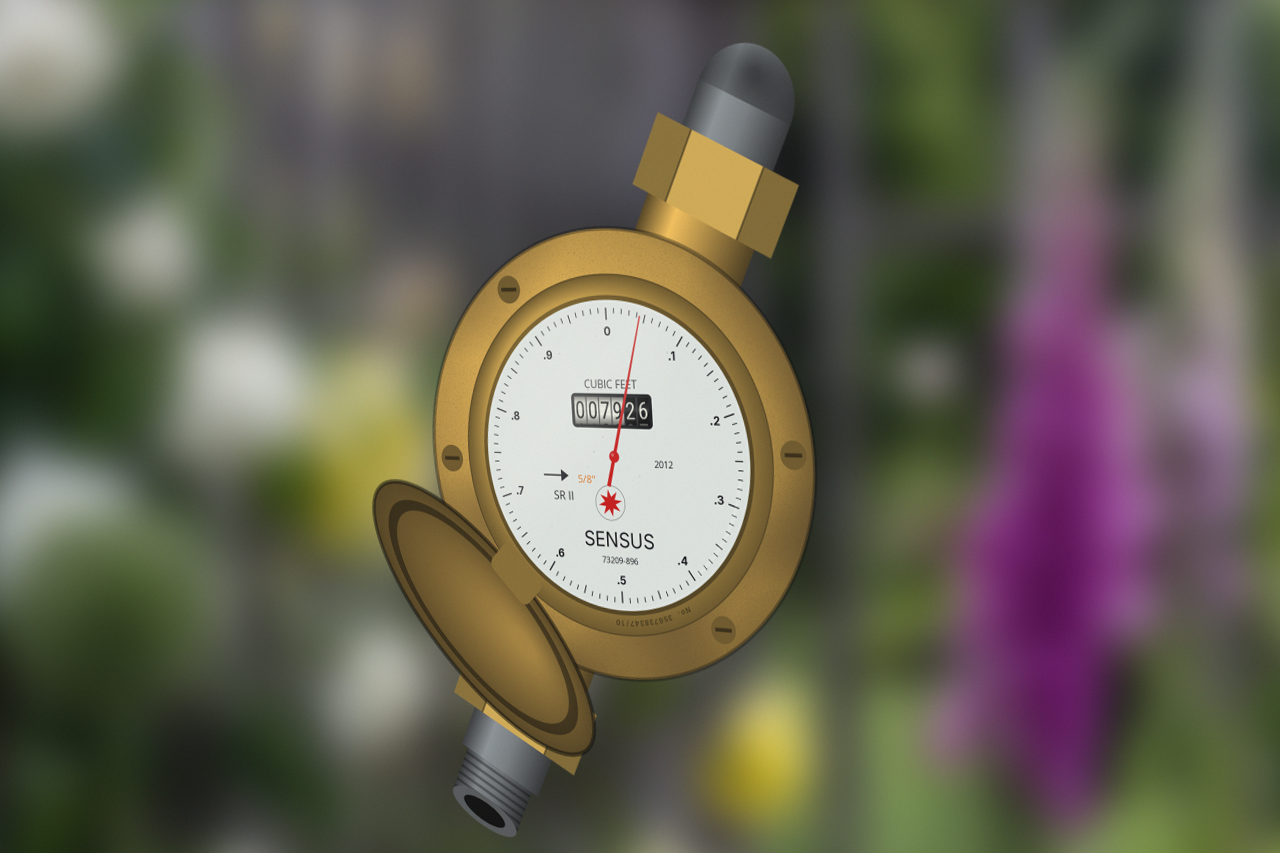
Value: 7926.04 ft³
